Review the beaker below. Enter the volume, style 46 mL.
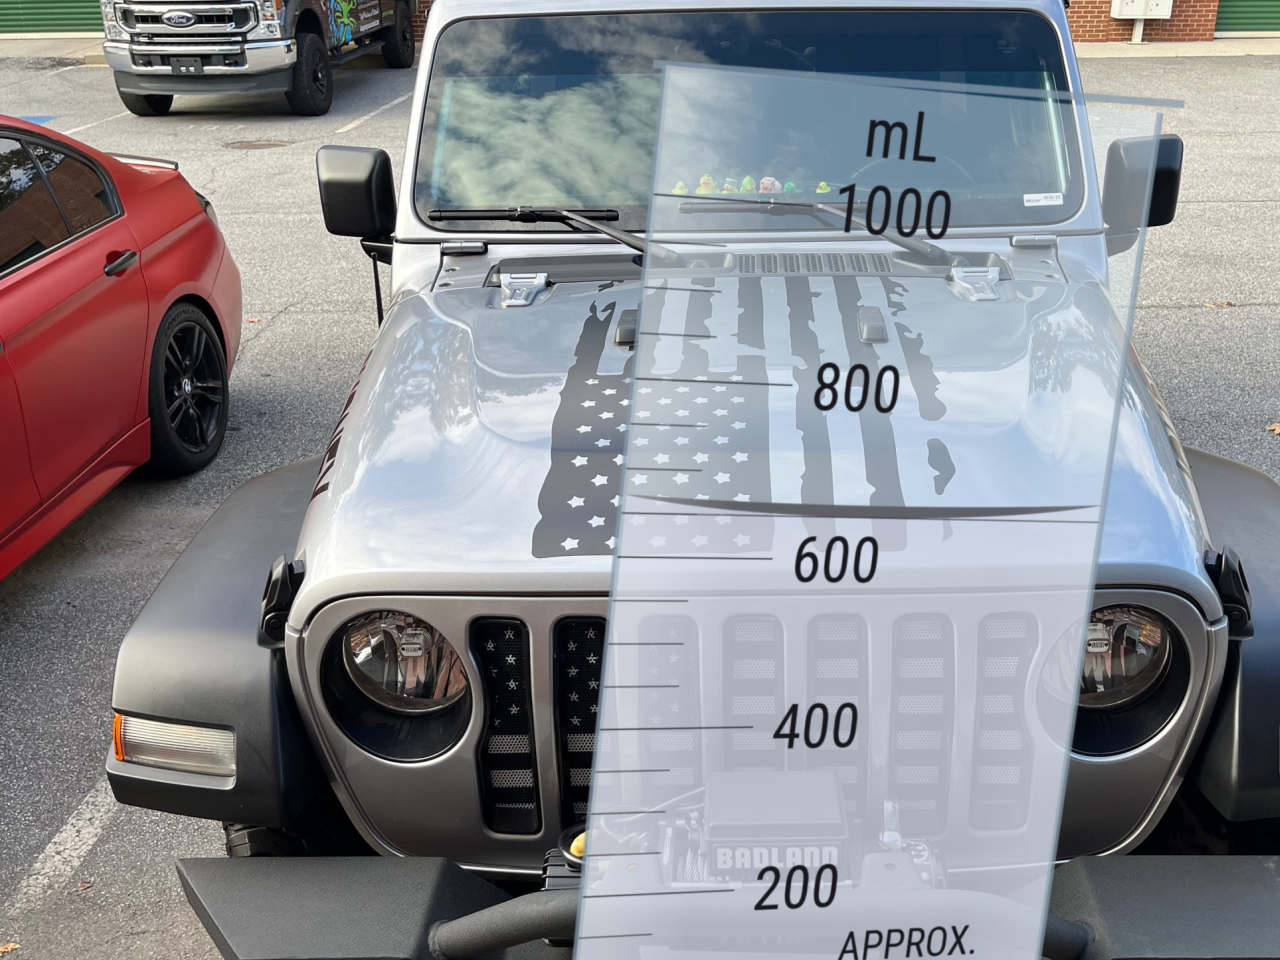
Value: 650 mL
